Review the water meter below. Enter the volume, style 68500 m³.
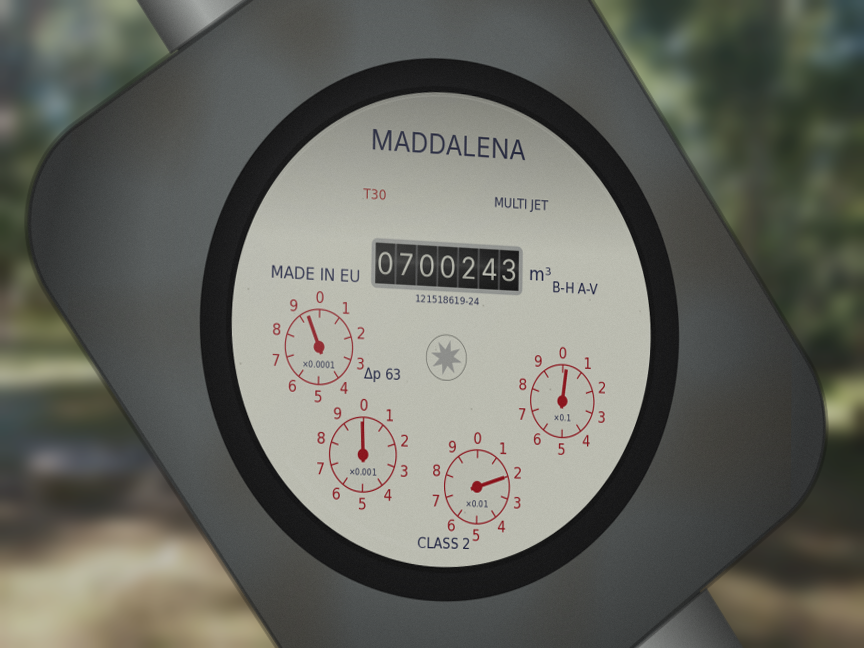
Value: 700243.0199 m³
